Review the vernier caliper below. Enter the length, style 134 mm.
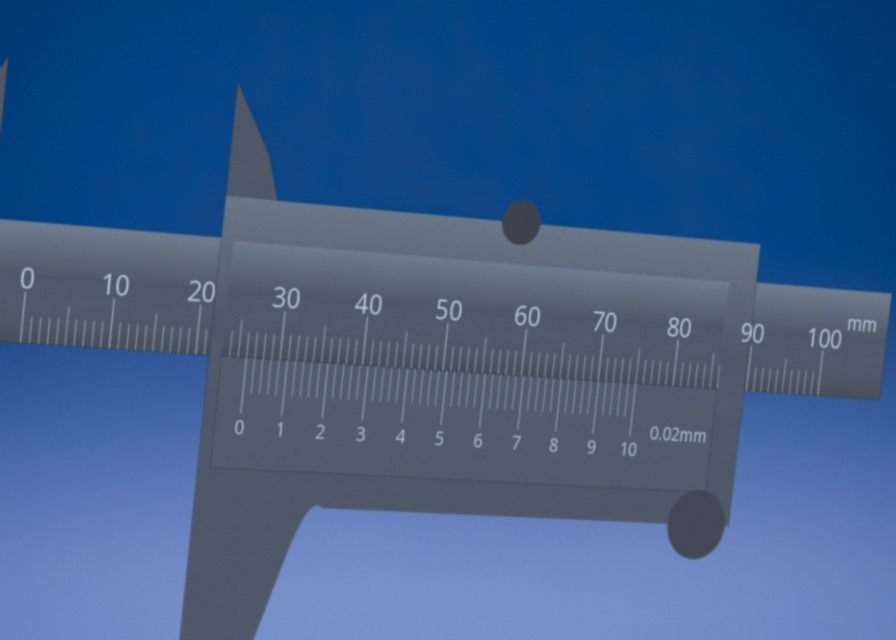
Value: 26.0 mm
